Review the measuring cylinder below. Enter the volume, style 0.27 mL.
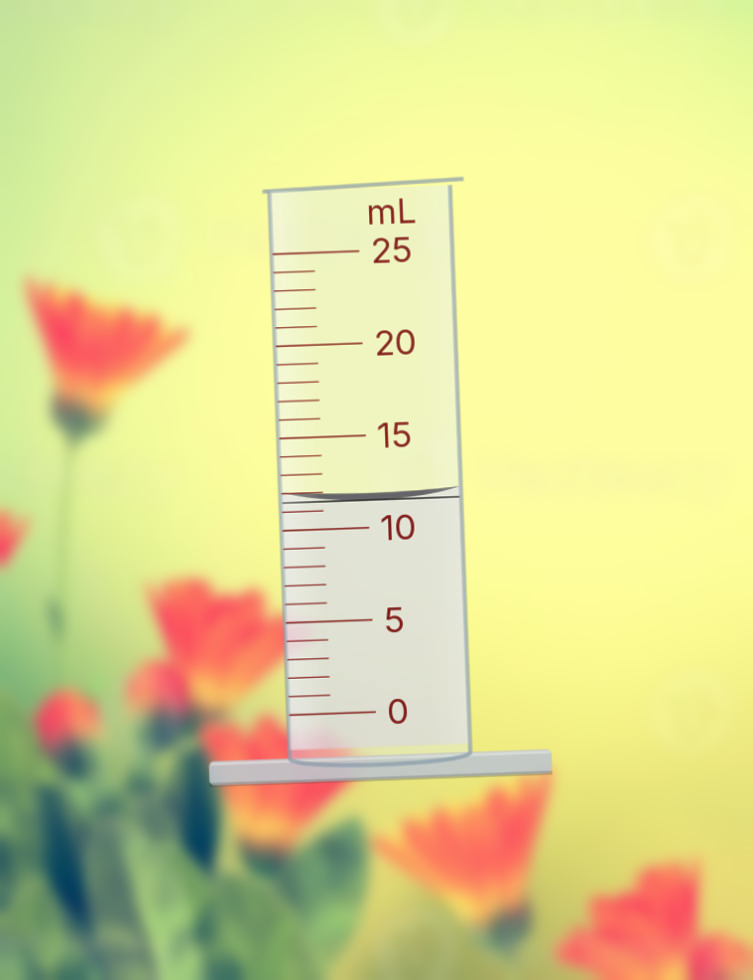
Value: 11.5 mL
